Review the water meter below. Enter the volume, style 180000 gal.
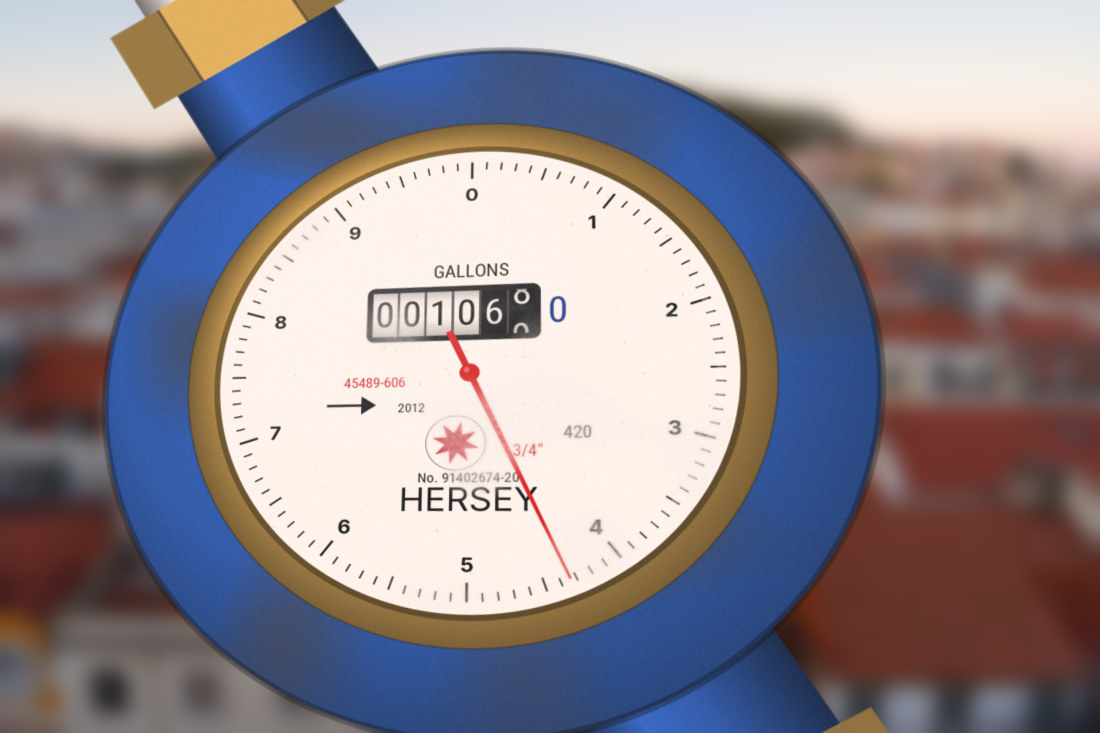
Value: 10684.3 gal
